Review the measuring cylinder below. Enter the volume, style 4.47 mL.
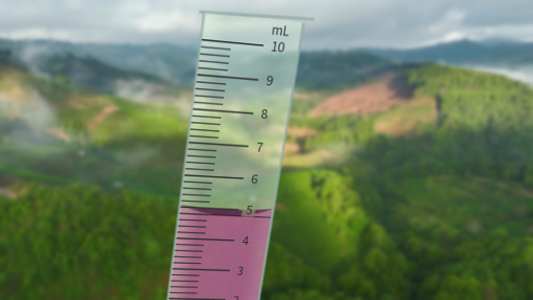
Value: 4.8 mL
